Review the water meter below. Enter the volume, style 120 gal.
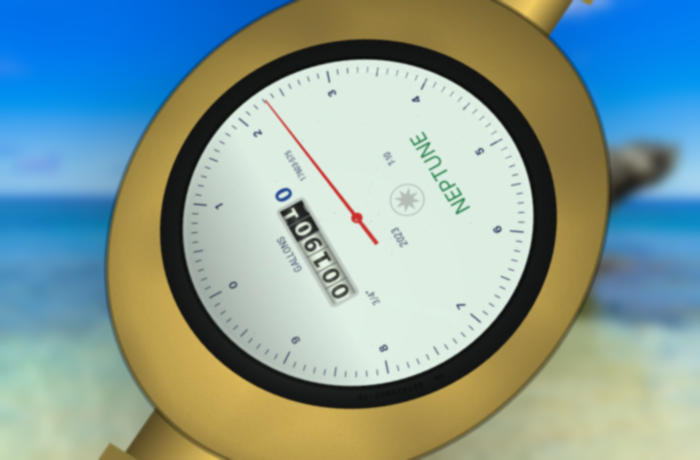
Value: 19012.3 gal
